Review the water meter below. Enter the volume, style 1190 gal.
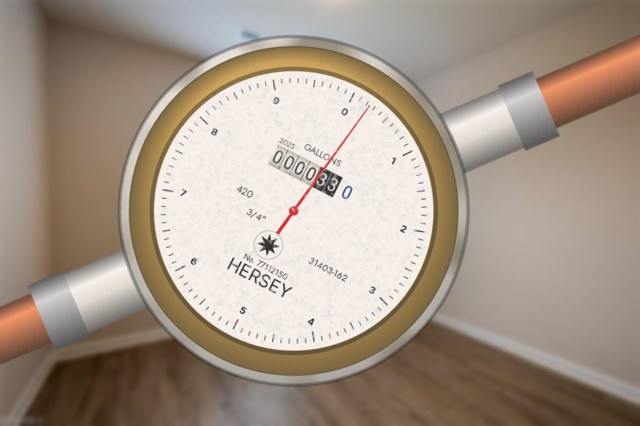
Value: 330.2 gal
